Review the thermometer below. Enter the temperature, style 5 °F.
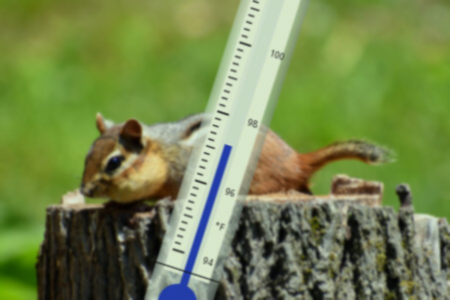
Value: 97.2 °F
